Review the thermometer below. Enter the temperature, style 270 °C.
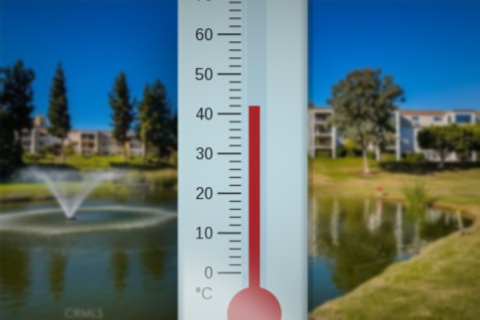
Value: 42 °C
